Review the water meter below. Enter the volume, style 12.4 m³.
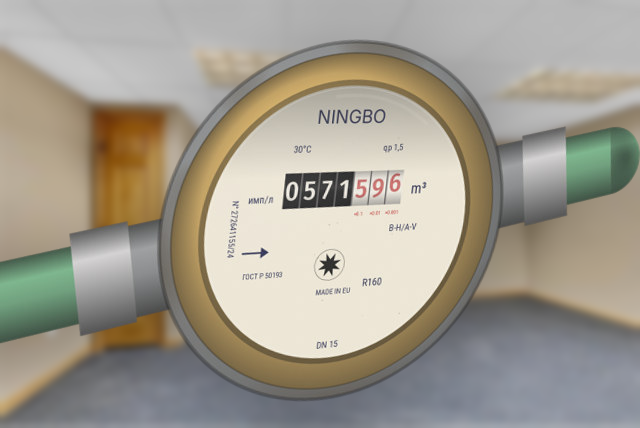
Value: 571.596 m³
